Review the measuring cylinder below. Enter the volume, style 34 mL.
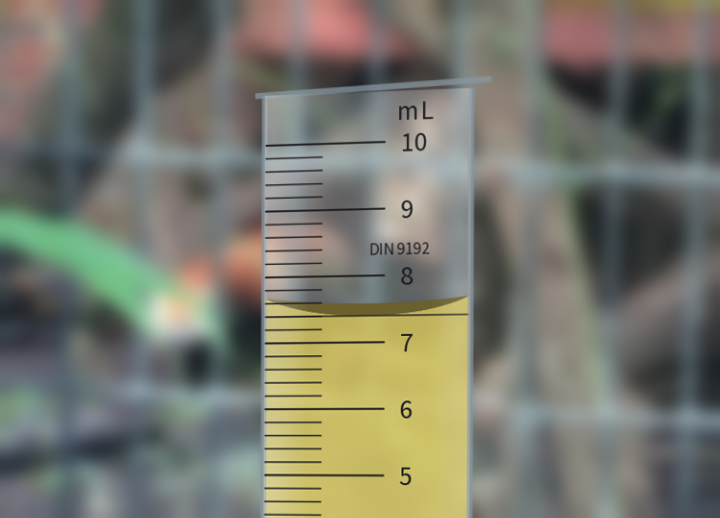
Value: 7.4 mL
